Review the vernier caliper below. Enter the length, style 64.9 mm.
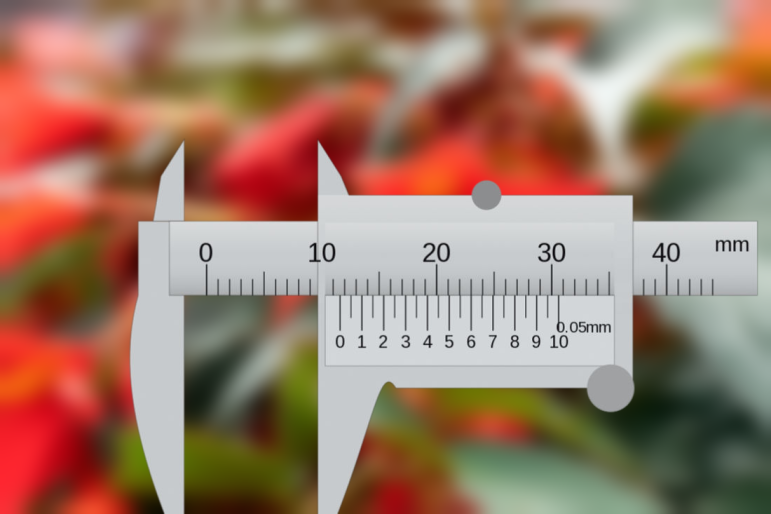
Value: 11.6 mm
